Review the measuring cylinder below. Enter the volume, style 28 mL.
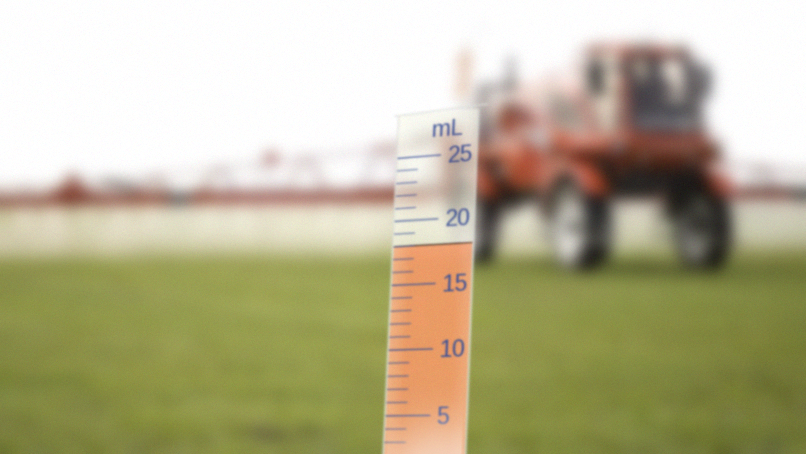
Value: 18 mL
